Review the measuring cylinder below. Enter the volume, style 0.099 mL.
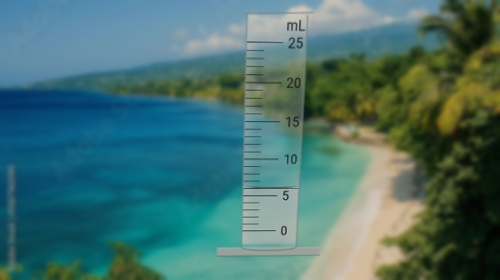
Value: 6 mL
